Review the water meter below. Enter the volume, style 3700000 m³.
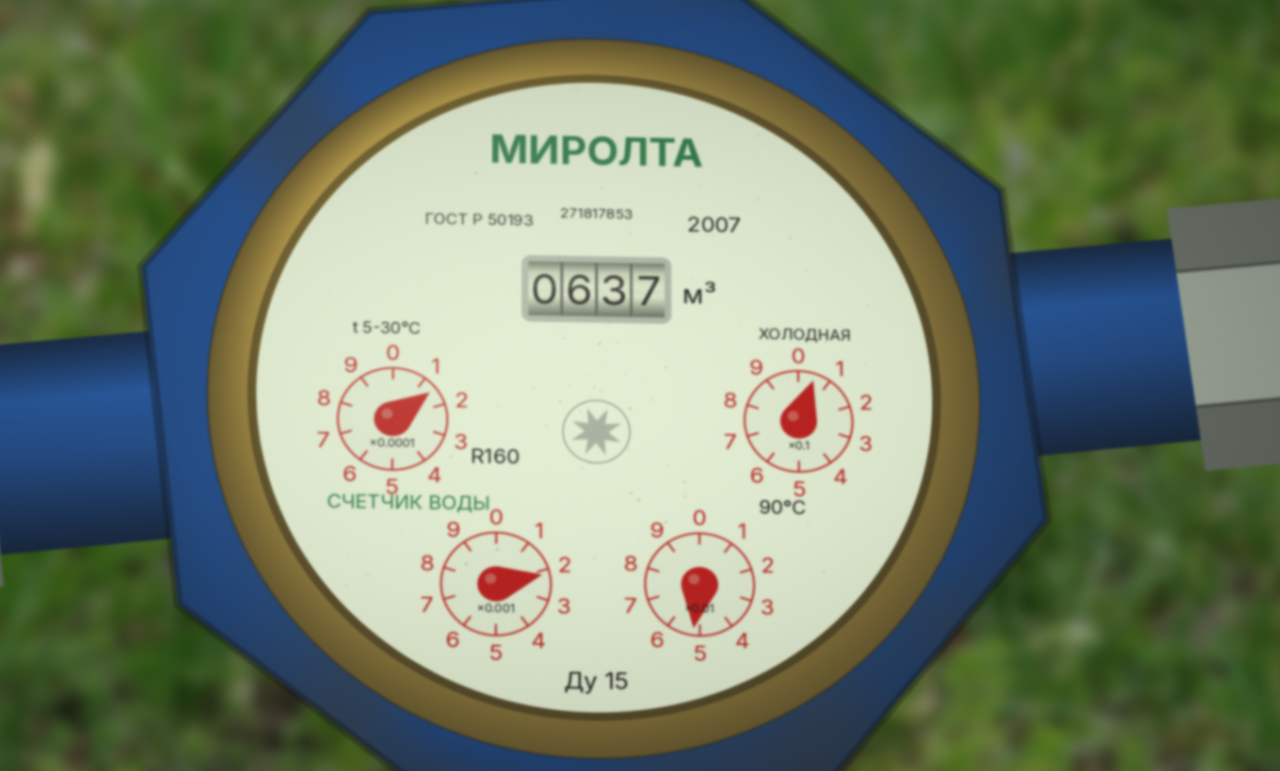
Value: 637.0521 m³
